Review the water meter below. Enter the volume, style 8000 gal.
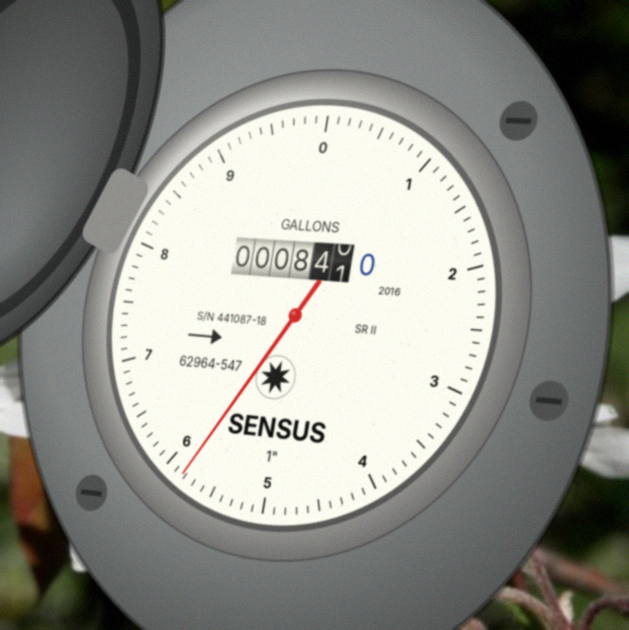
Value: 8405.8 gal
